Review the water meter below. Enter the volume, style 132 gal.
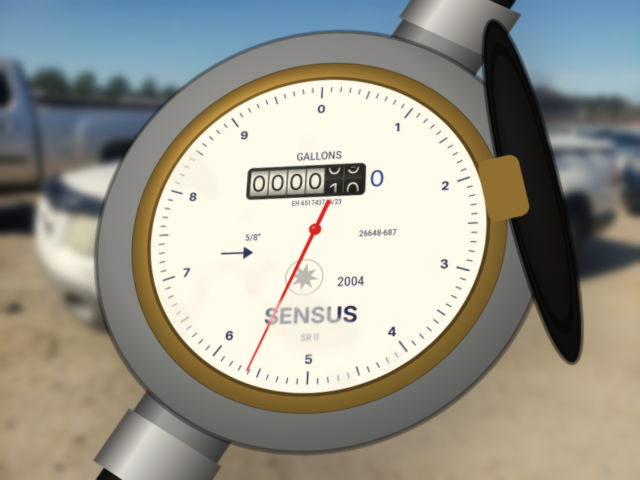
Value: 95.6 gal
